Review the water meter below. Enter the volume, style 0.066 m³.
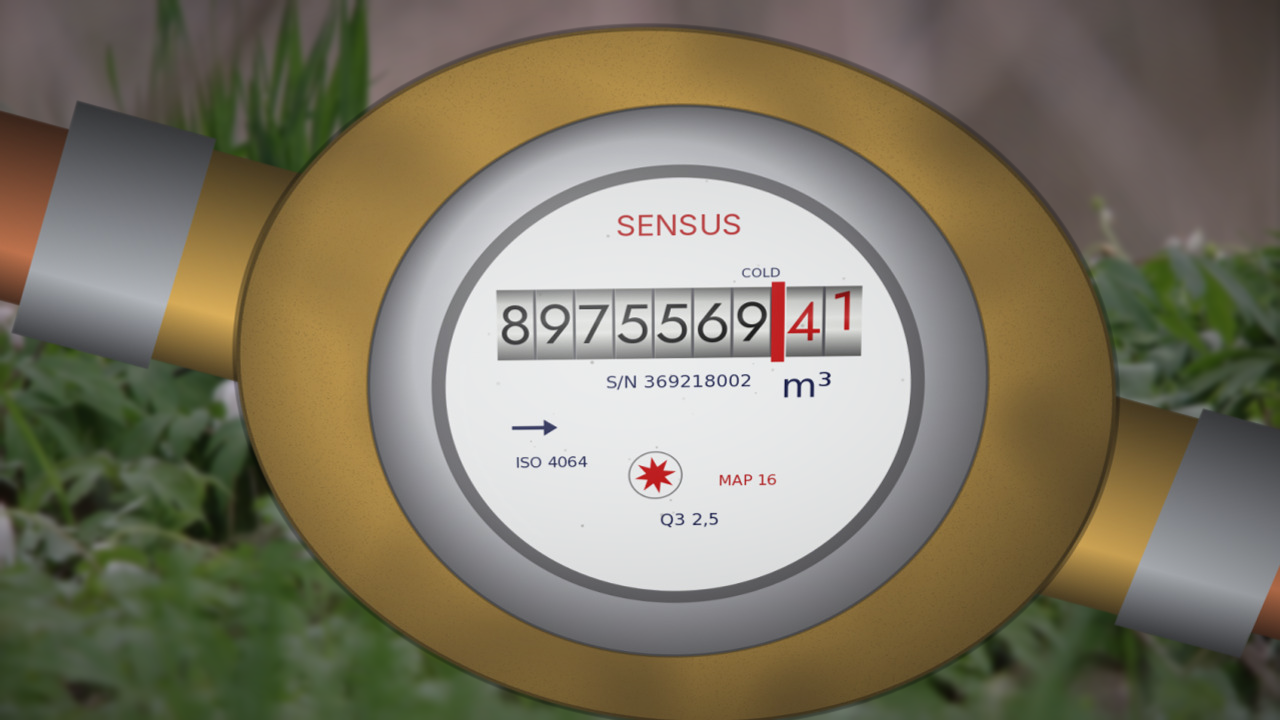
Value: 8975569.41 m³
